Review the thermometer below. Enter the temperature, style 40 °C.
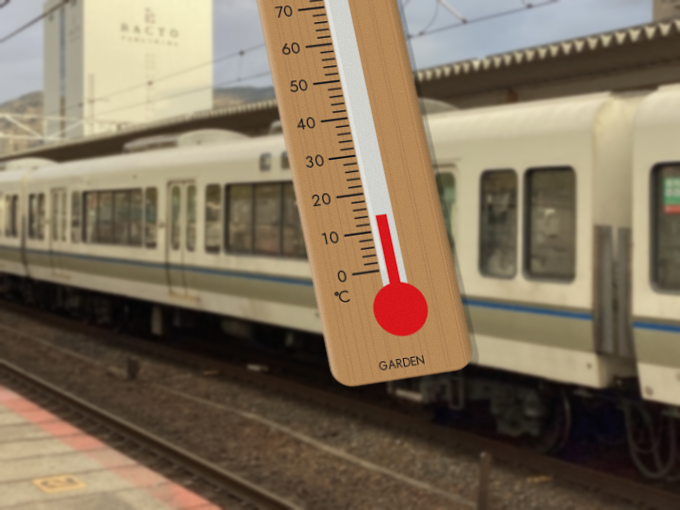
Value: 14 °C
